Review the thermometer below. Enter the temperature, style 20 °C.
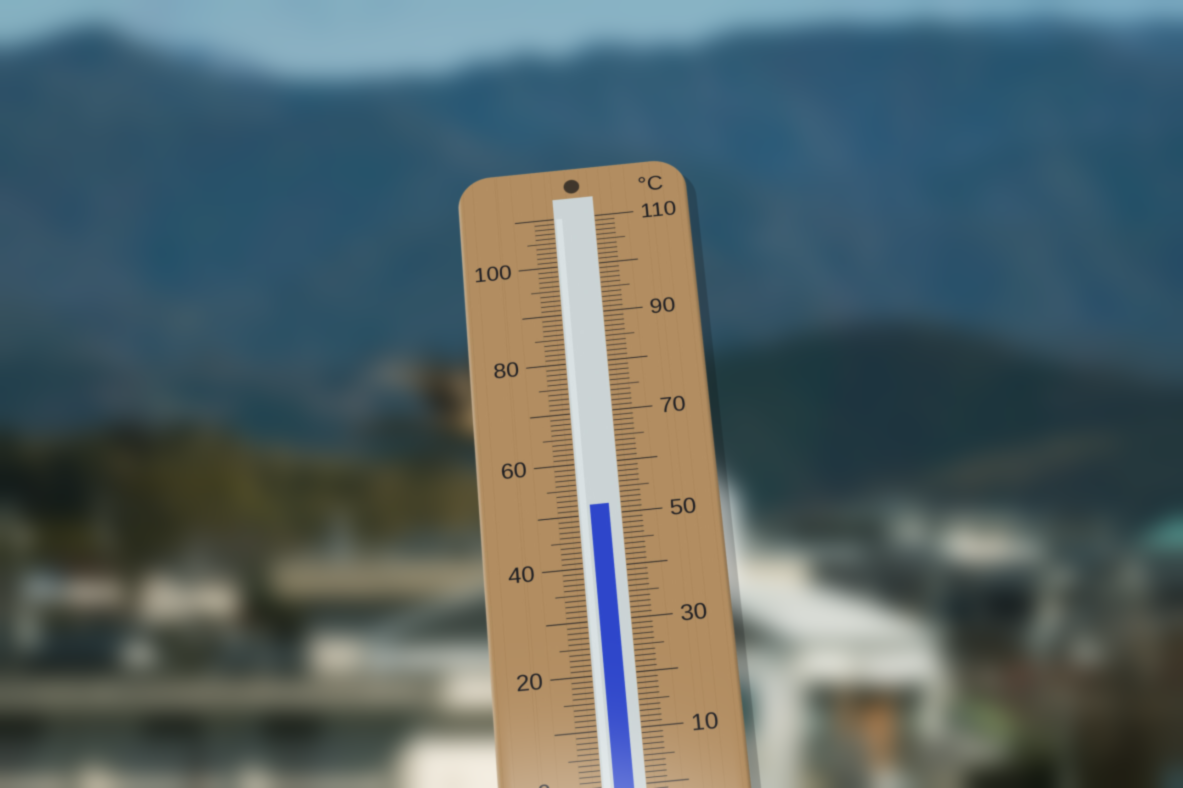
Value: 52 °C
